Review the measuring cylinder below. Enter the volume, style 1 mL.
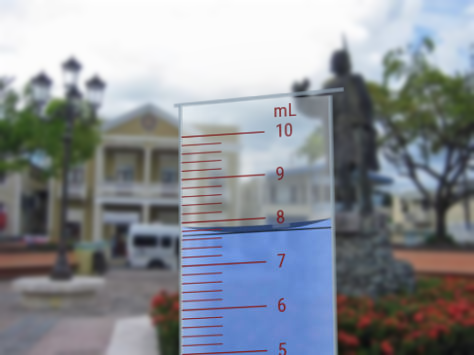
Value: 7.7 mL
